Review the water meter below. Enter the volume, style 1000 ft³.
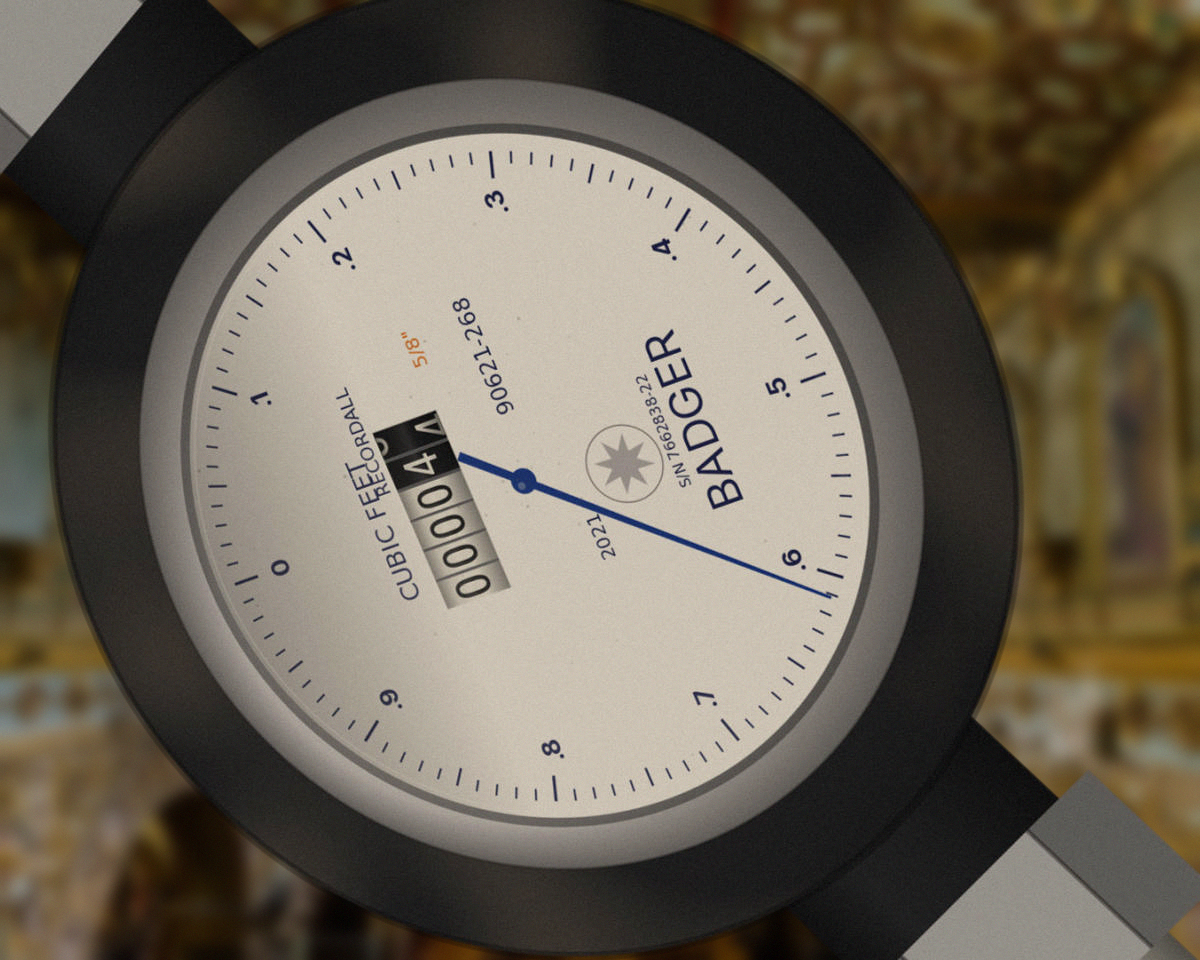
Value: 43.61 ft³
